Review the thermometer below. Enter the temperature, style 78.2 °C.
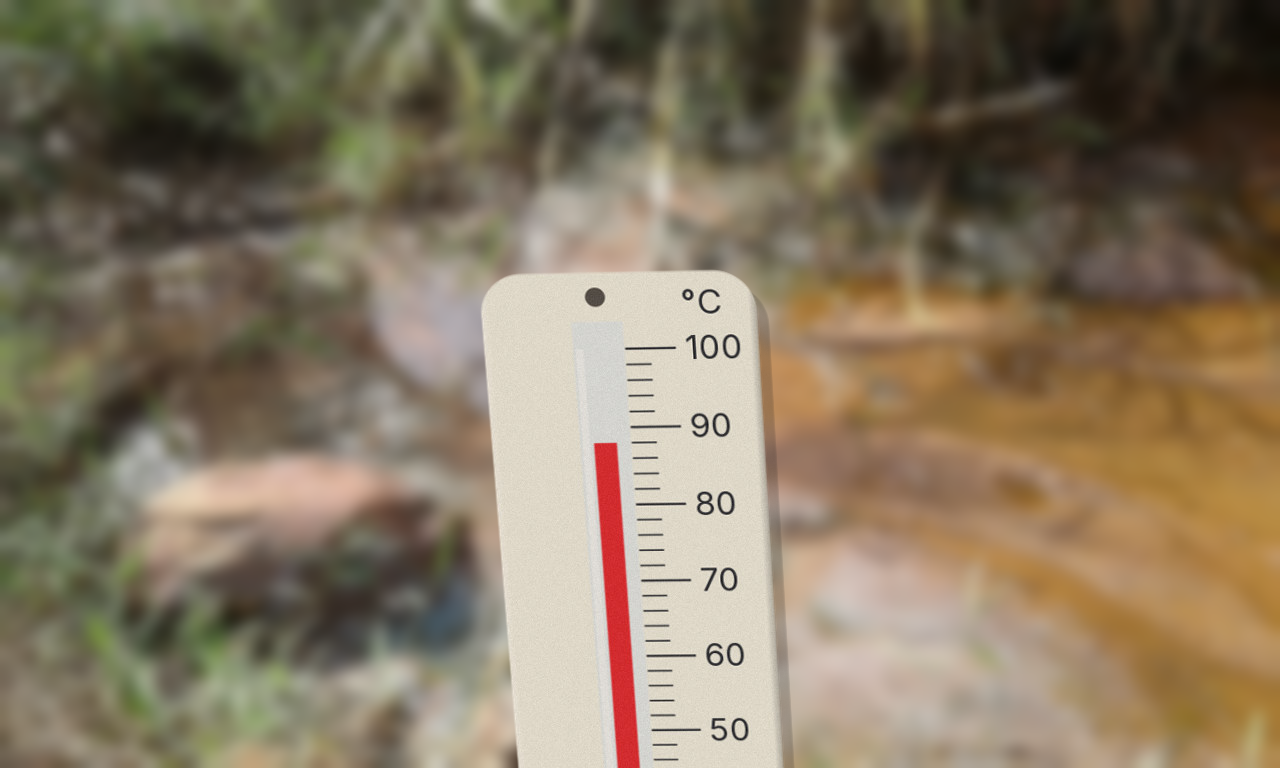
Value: 88 °C
